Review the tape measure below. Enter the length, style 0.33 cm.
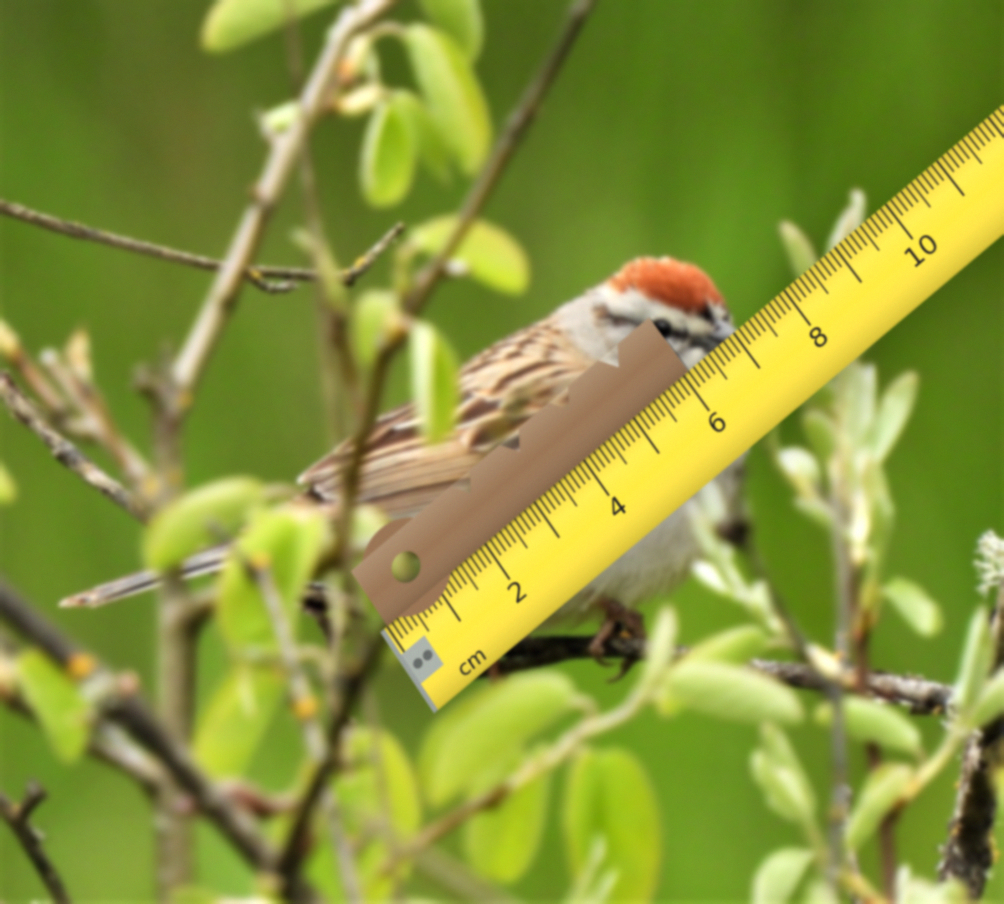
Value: 6.1 cm
